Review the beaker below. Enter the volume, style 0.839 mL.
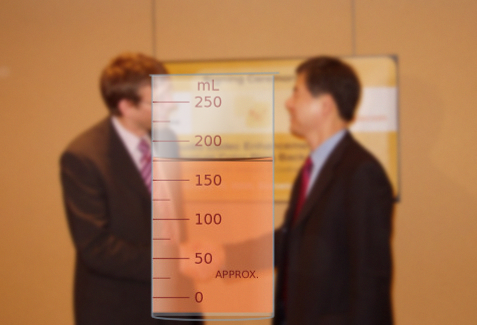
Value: 175 mL
